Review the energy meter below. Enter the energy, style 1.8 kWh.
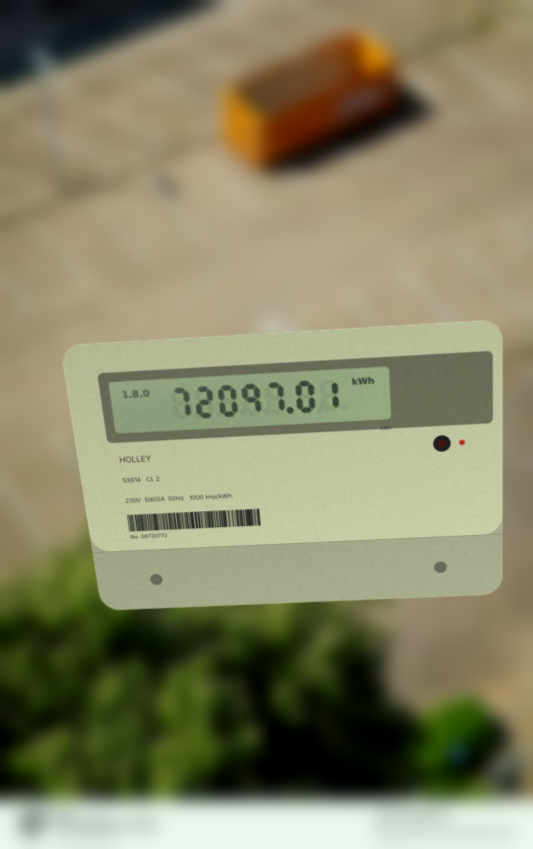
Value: 72097.01 kWh
